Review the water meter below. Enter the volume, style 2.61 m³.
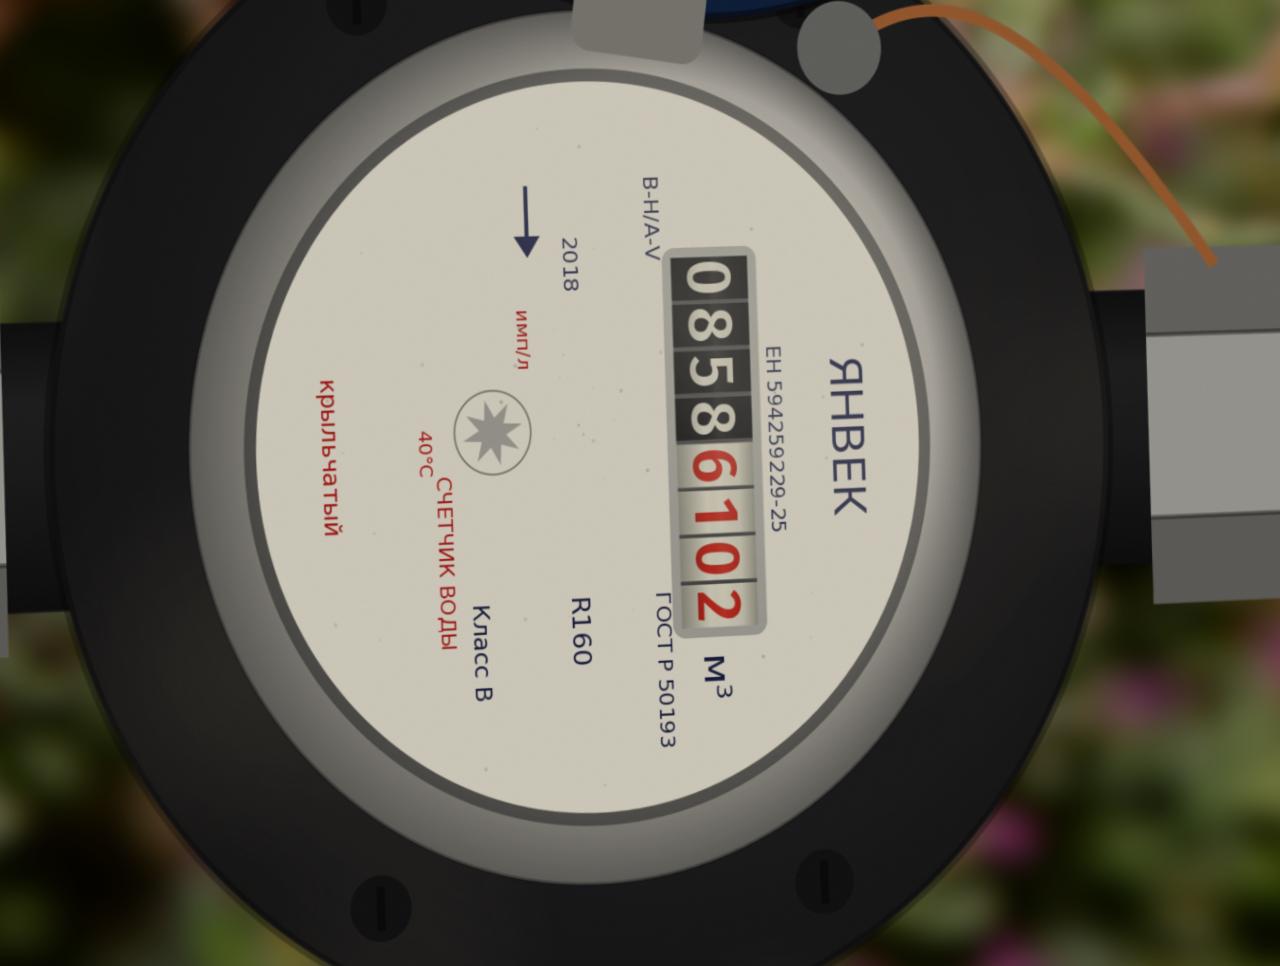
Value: 858.6102 m³
